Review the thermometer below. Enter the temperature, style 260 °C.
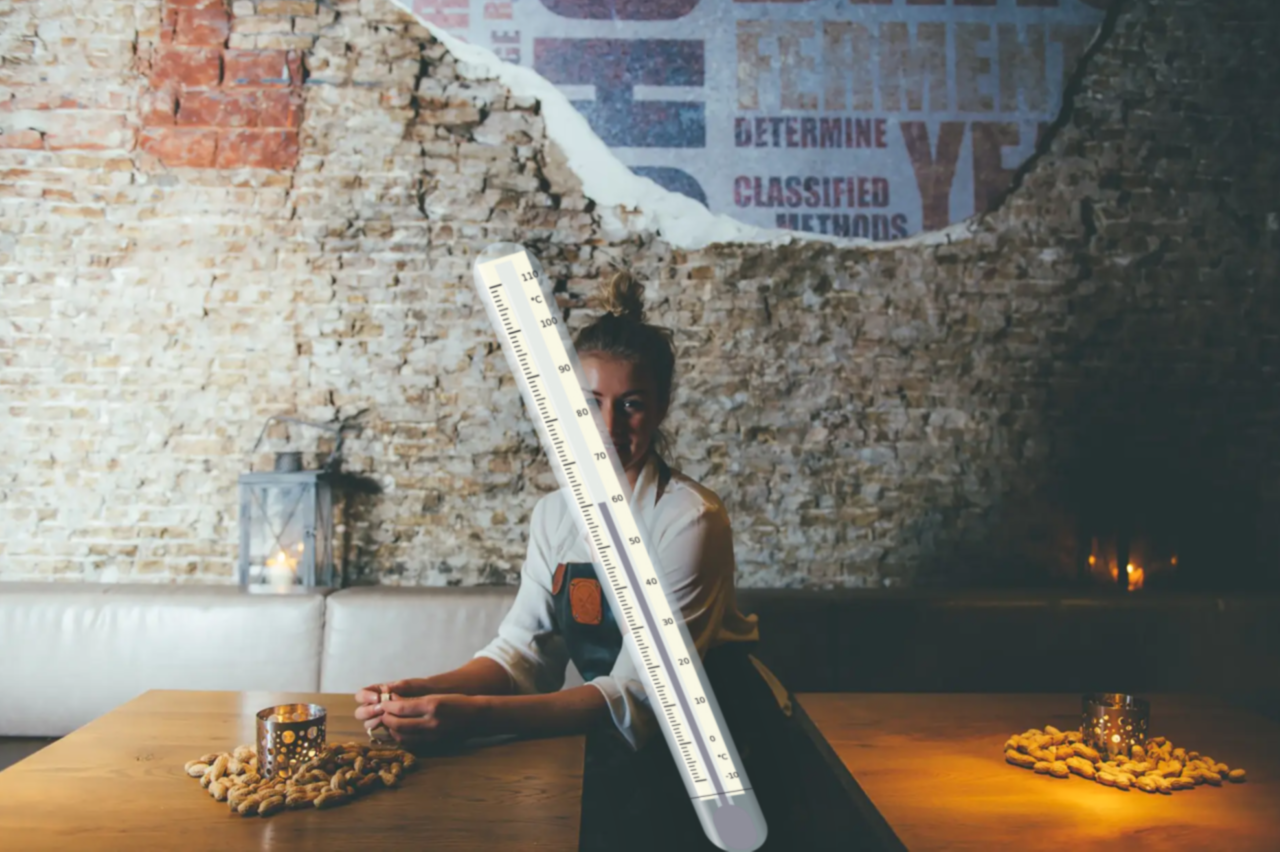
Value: 60 °C
